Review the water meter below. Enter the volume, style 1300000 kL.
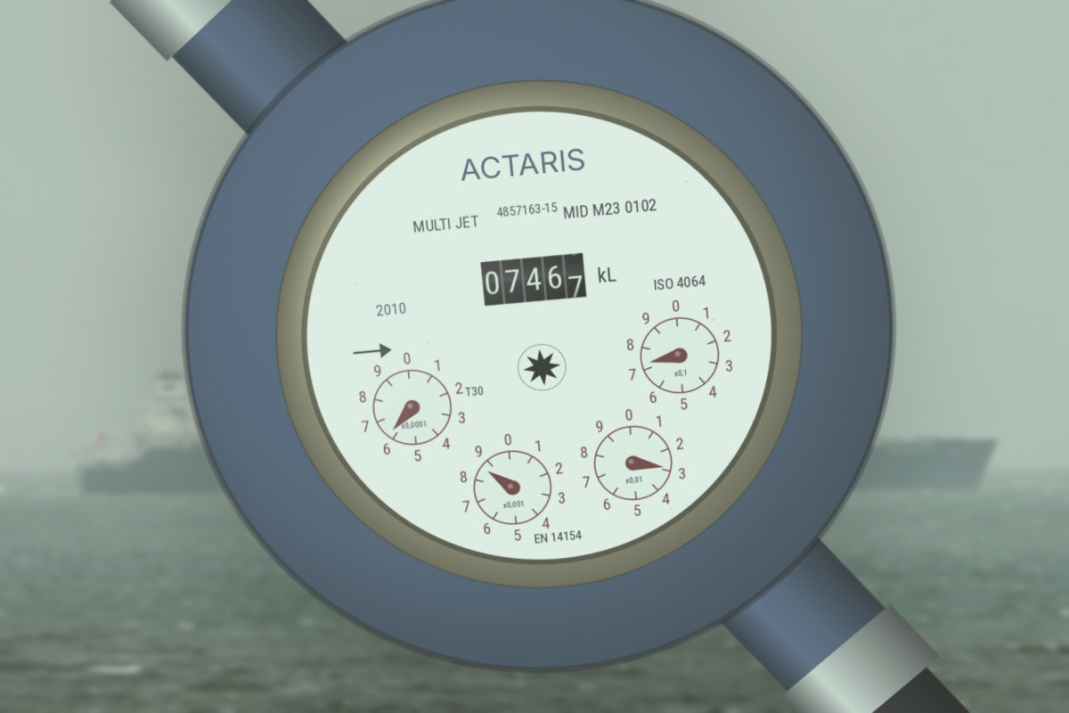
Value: 7466.7286 kL
